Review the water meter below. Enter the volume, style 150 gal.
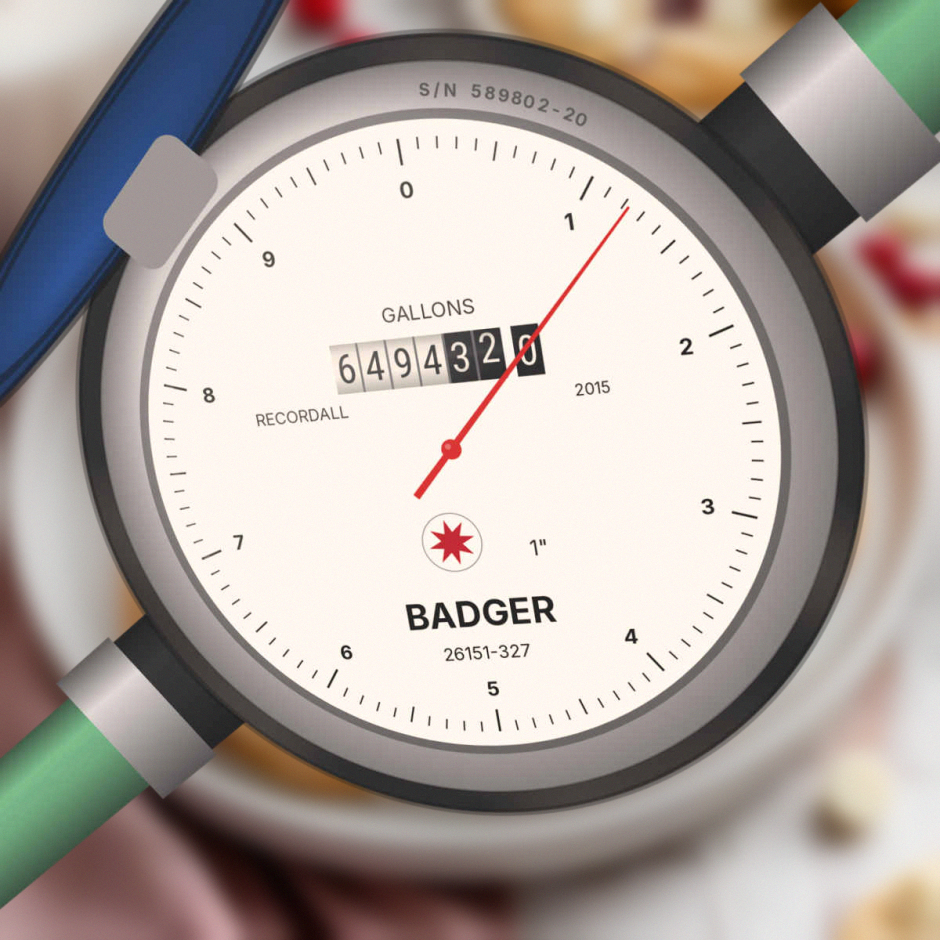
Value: 6494321.2 gal
